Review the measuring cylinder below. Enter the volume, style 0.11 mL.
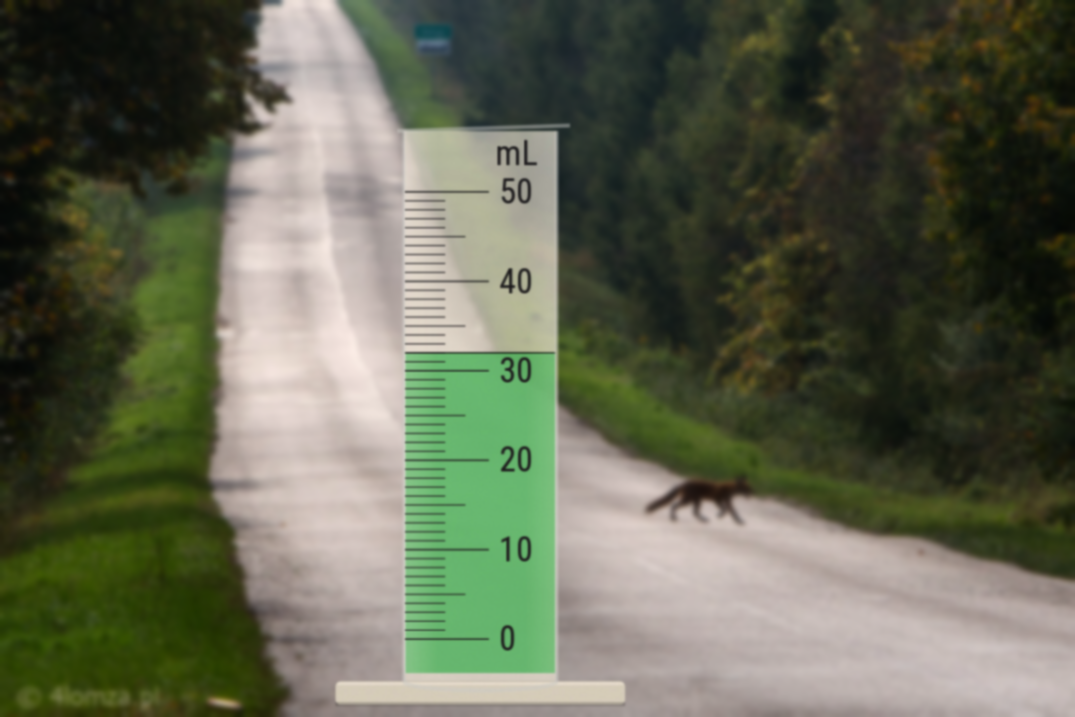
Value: 32 mL
